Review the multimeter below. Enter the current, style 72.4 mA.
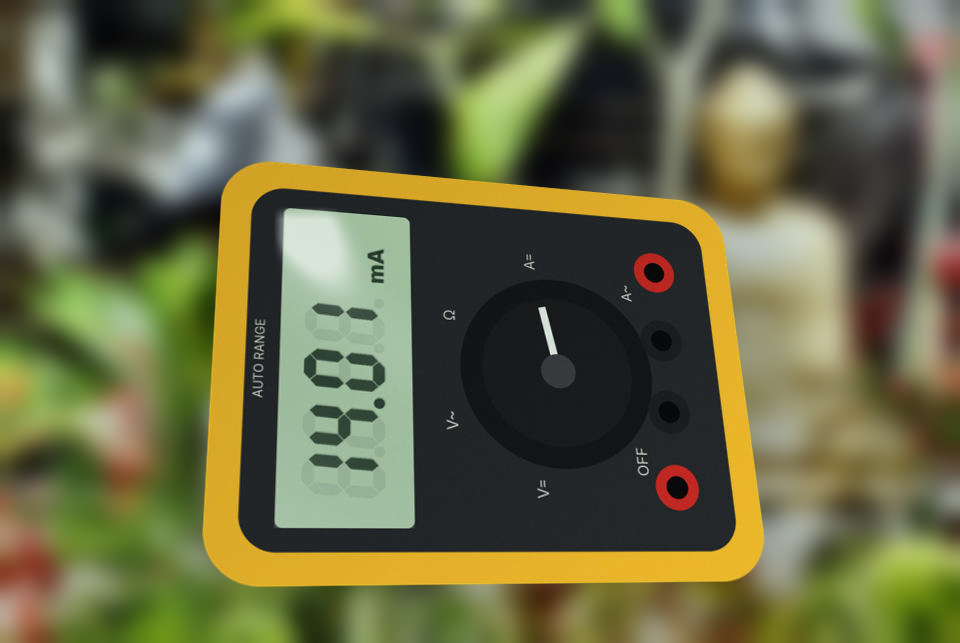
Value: 14.01 mA
